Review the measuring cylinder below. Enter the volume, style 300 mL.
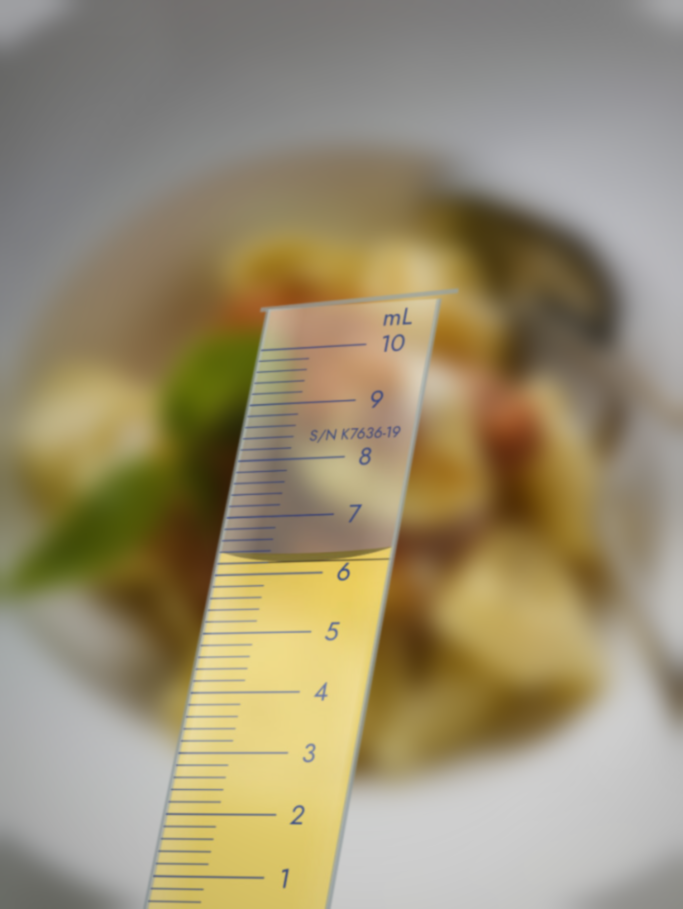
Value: 6.2 mL
